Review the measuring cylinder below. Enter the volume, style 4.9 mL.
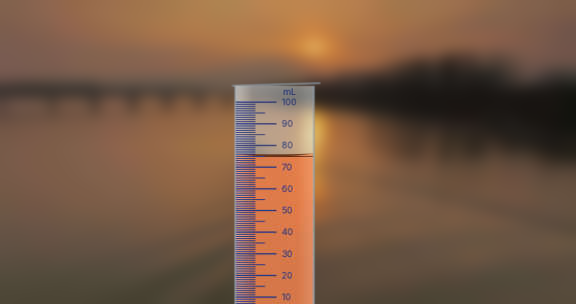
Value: 75 mL
